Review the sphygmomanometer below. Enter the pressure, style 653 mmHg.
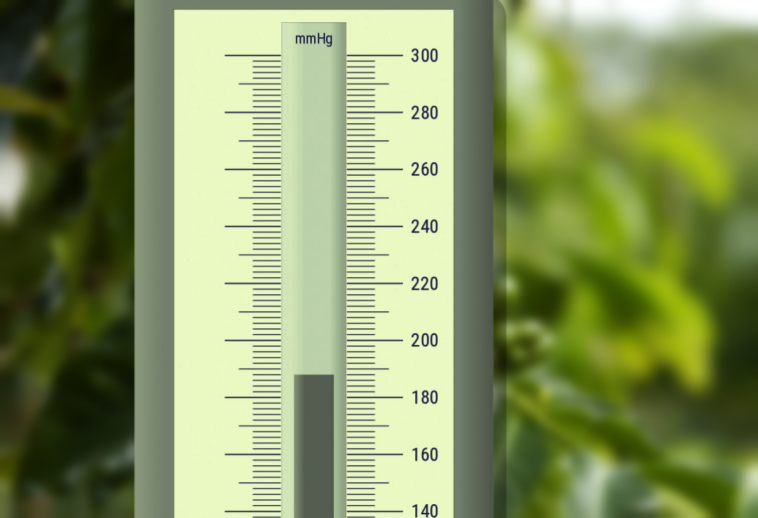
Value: 188 mmHg
